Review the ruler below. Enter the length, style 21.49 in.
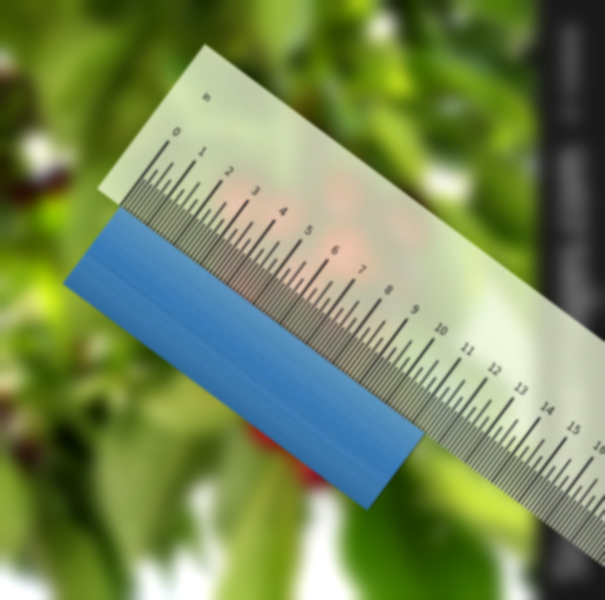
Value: 11.5 in
